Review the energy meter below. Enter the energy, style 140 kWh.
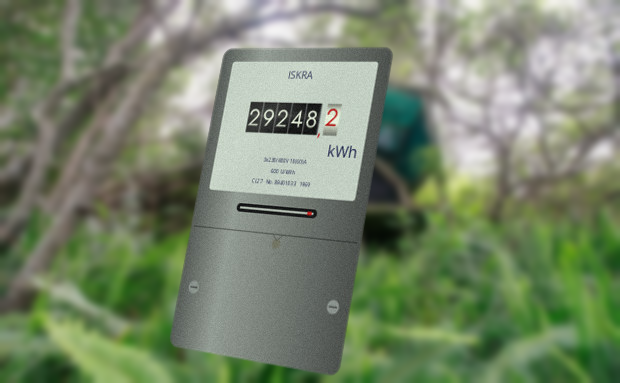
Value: 29248.2 kWh
